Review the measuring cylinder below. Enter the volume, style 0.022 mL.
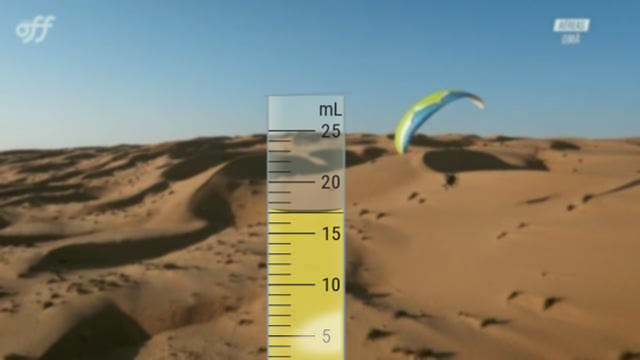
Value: 17 mL
